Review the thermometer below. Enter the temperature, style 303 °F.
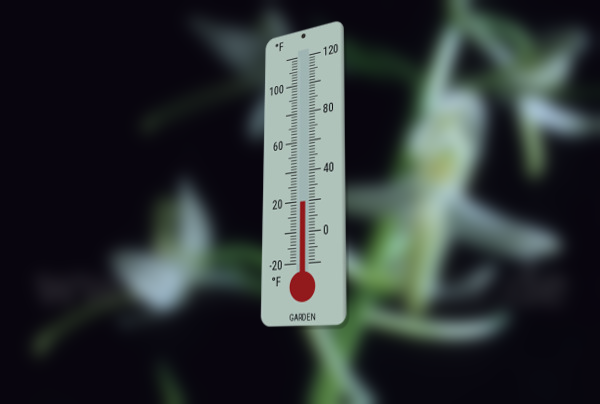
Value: 20 °F
